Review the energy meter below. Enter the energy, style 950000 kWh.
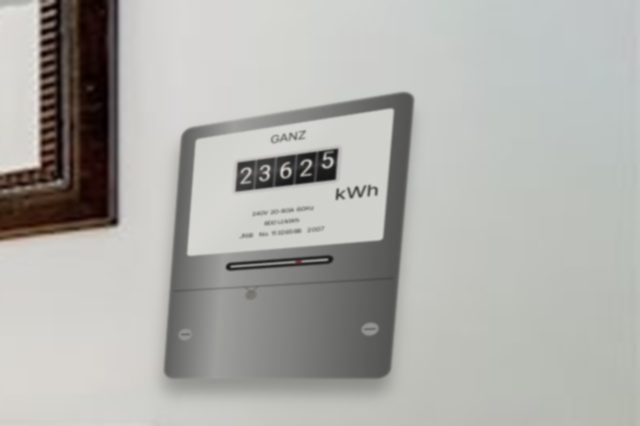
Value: 23625 kWh
